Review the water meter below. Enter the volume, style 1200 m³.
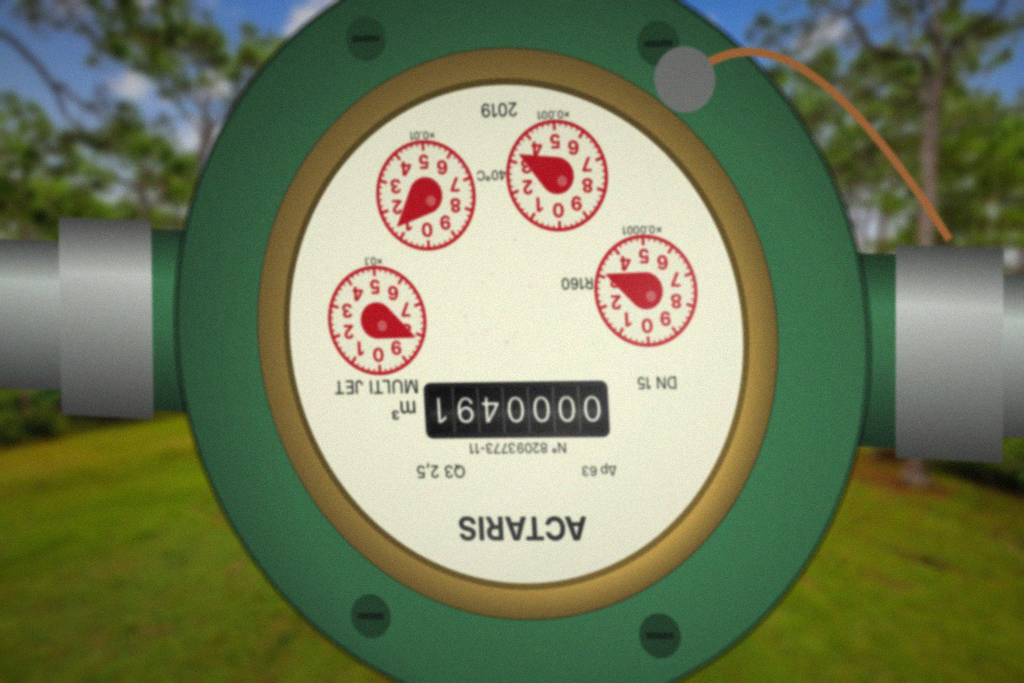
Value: 491.8133 m³
